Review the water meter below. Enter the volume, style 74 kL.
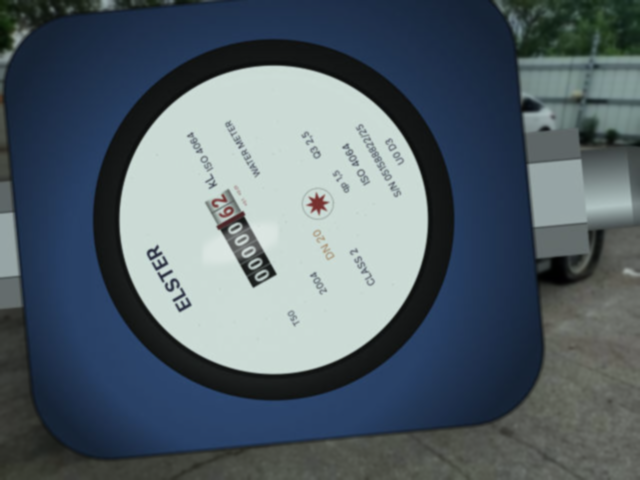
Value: 0.62 kL
